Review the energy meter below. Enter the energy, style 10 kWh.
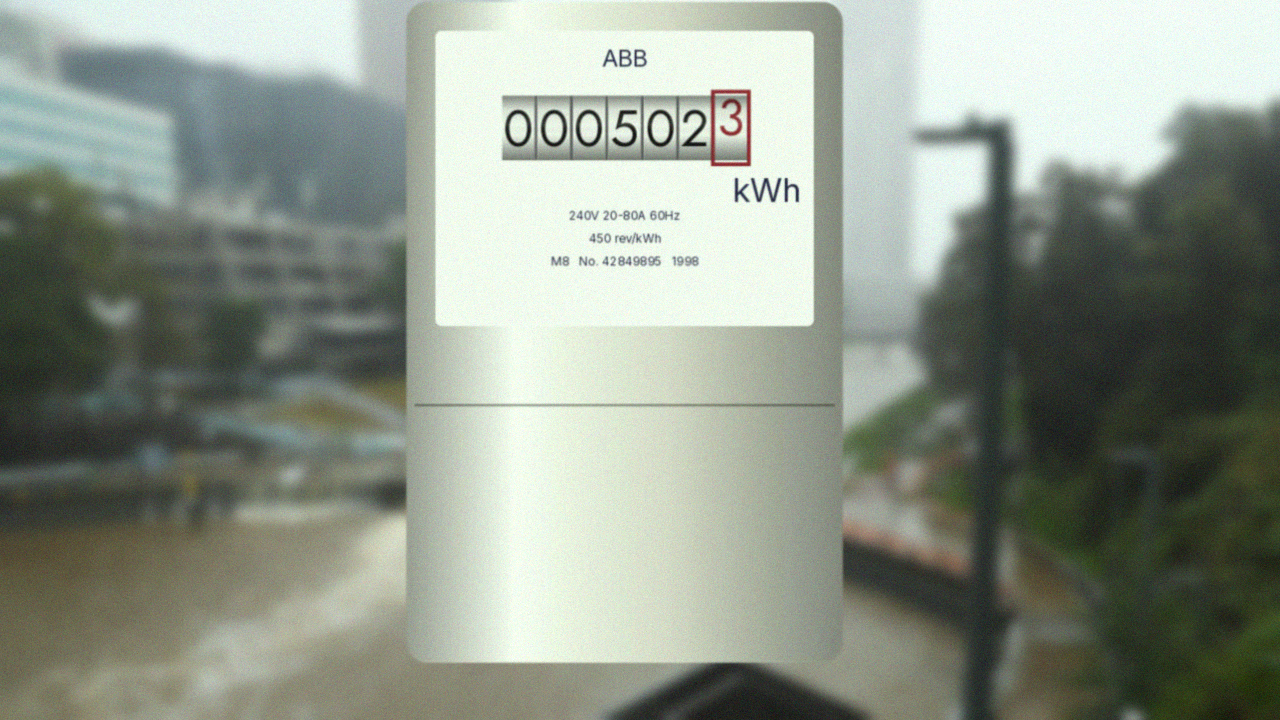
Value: 502.3 kWh
